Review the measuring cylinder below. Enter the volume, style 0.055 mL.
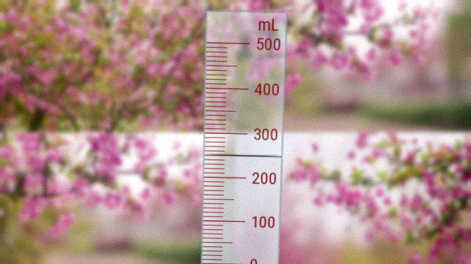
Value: 250 mL
